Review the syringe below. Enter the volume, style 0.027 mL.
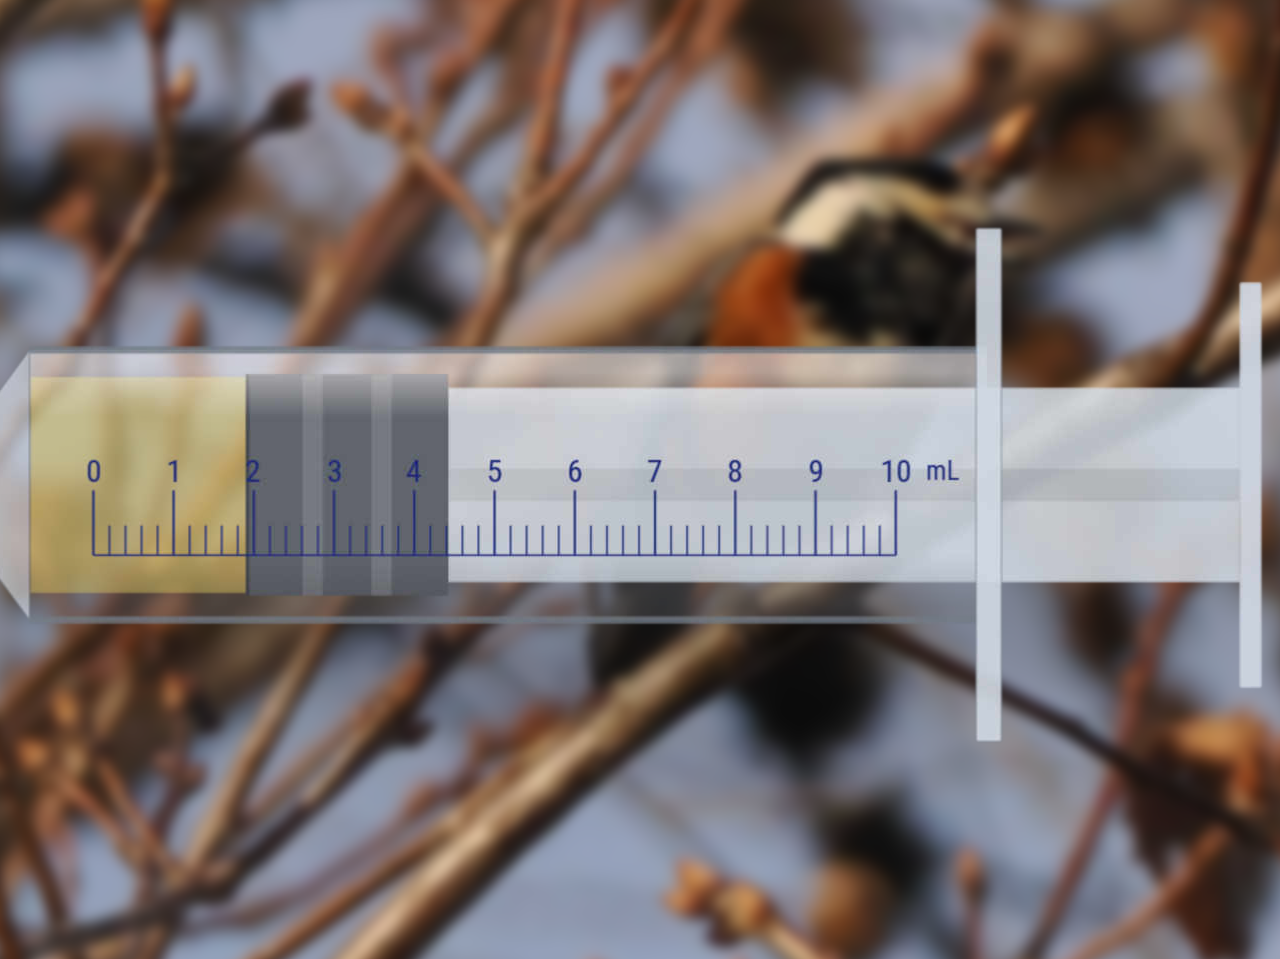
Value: 1.9 mL
